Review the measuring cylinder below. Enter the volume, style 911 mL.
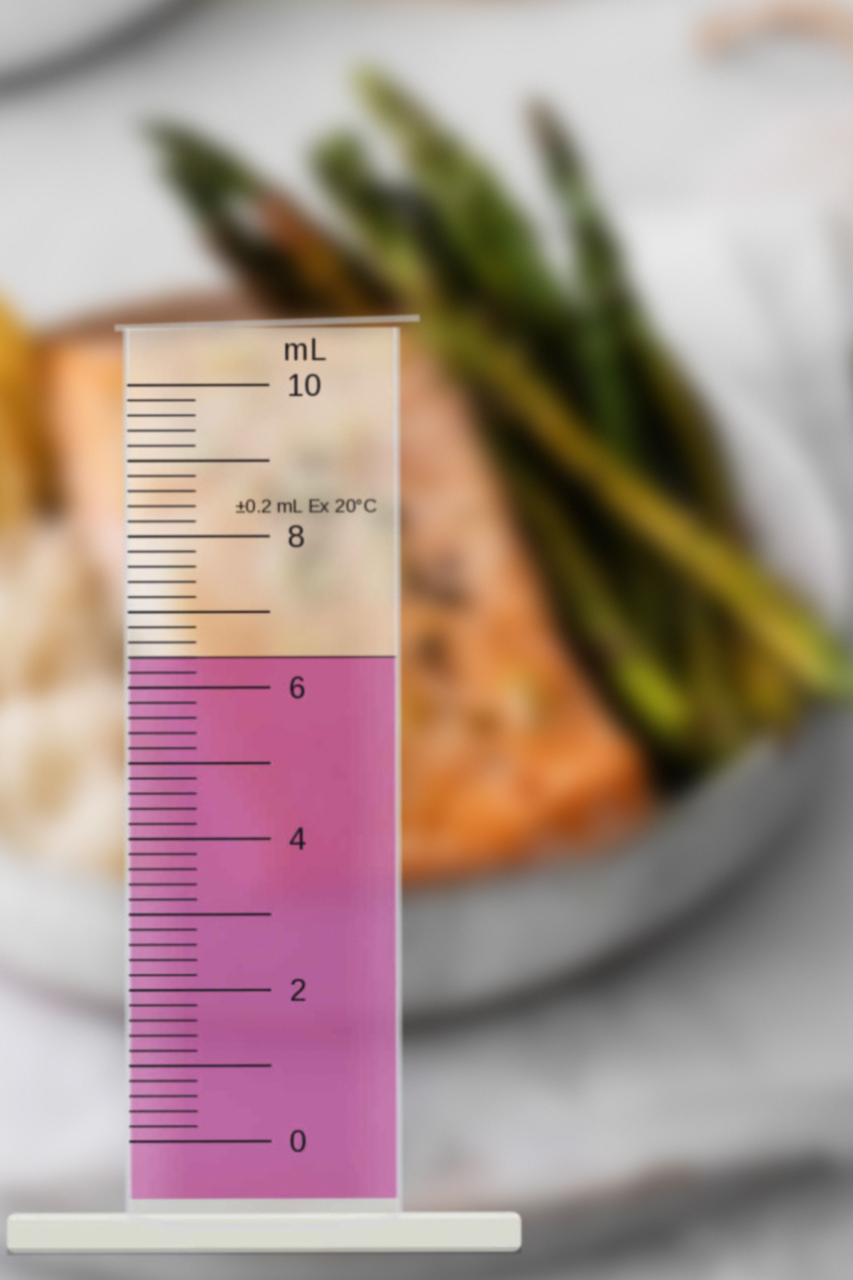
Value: 6.4 mL
